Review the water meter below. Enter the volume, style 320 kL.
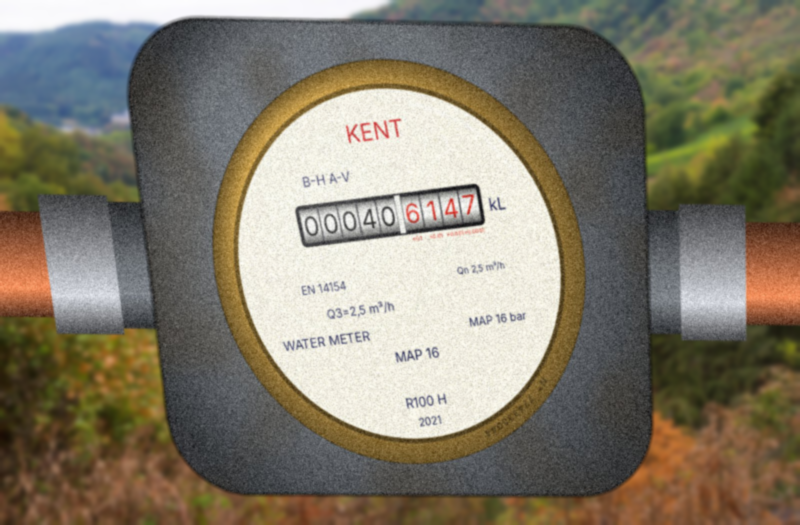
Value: 40.6147 kL
